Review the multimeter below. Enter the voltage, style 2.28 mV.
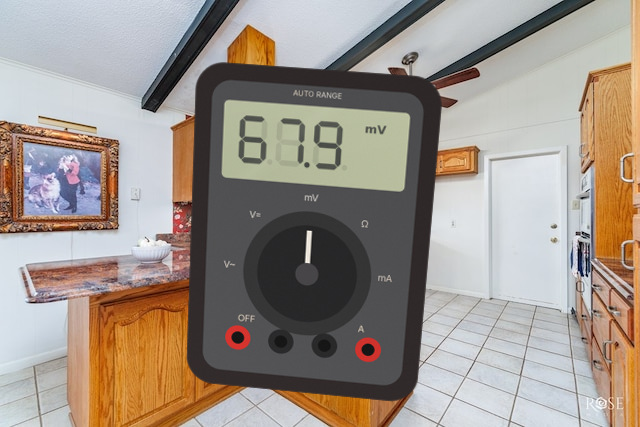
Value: 67.9 mV
